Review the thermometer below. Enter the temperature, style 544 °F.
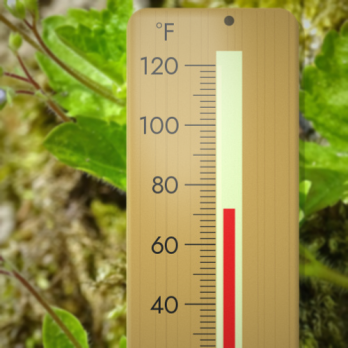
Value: 72 °F
